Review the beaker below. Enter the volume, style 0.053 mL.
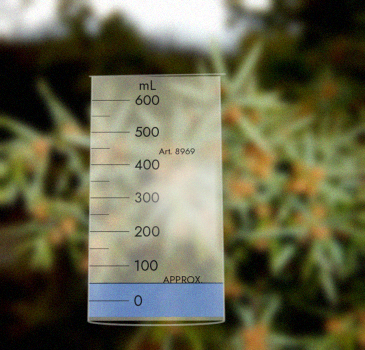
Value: 50 mL
